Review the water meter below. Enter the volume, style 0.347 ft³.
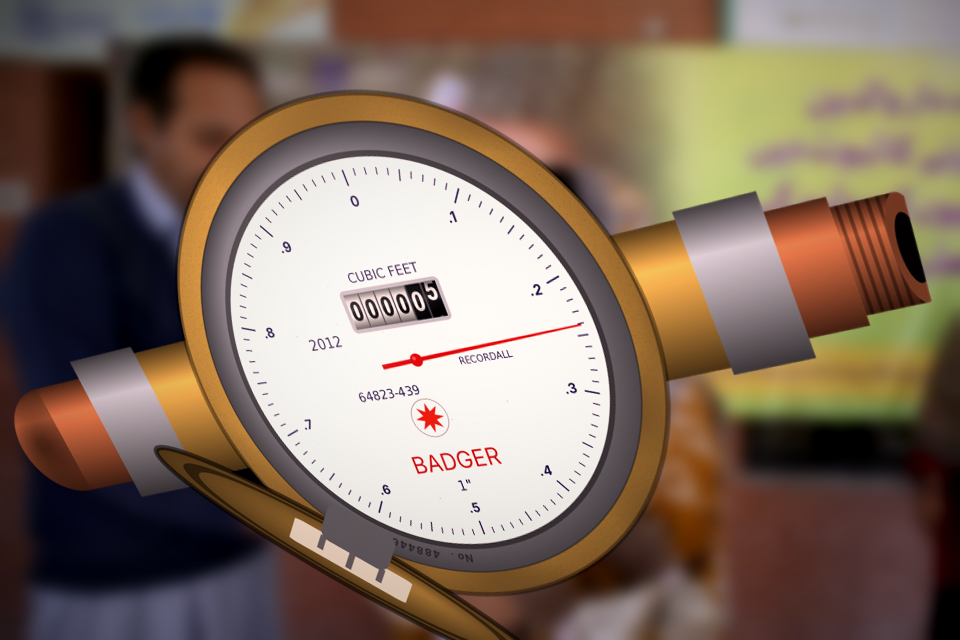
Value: 5.24 ft³
